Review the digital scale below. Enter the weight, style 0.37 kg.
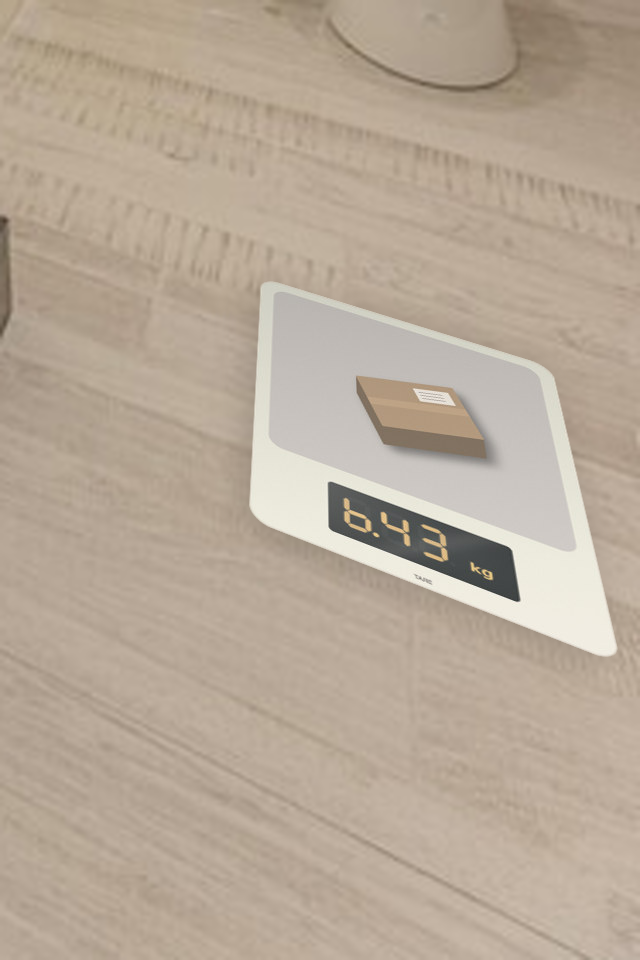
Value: 6.43 kg
